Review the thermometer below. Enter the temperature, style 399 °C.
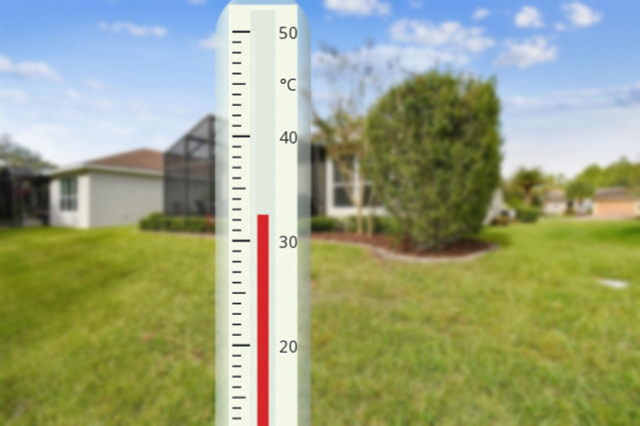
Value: 32.5 °C
